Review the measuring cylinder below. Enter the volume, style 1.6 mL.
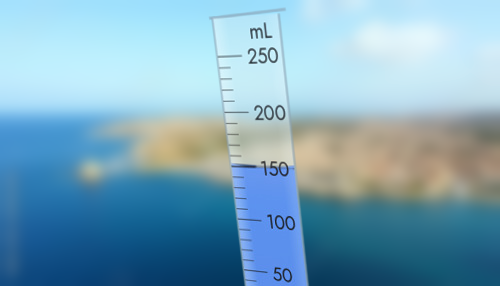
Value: 150 mL
